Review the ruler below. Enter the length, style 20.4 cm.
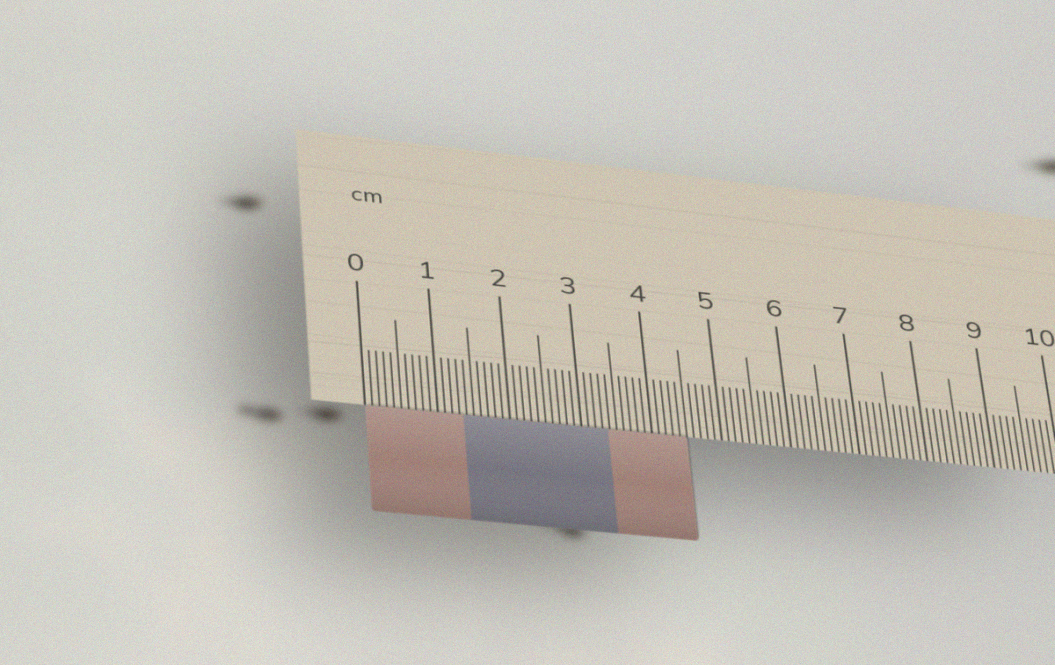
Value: 4.5 cm
